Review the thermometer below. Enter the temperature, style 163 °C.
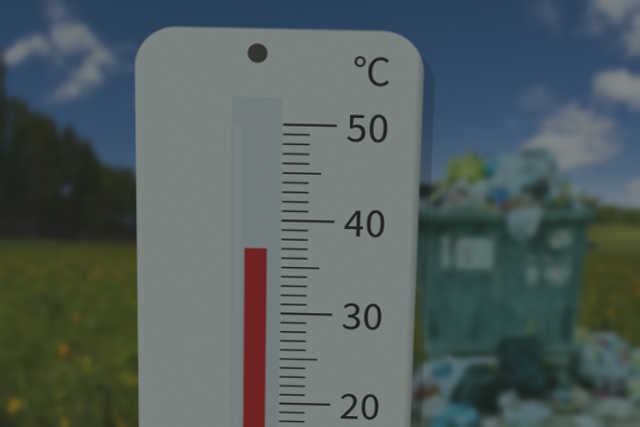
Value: 37 °C
